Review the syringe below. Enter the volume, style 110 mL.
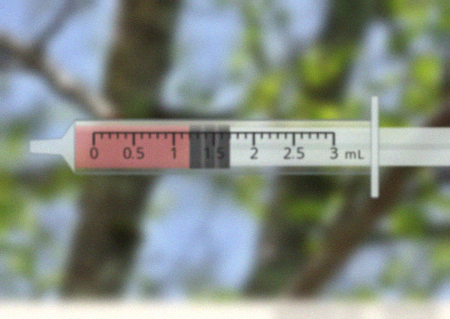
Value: 1.2 mL
